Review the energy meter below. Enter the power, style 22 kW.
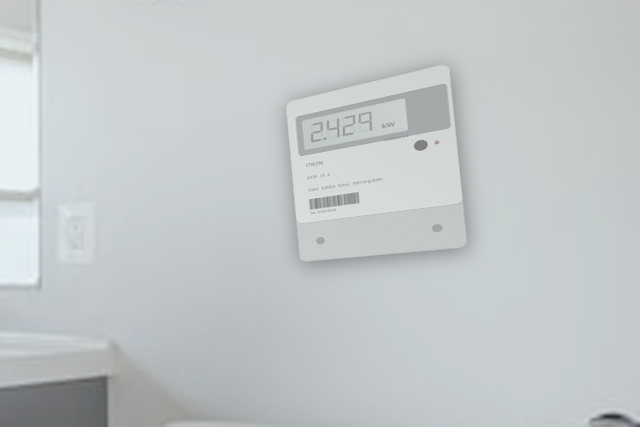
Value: 2.429 kW
